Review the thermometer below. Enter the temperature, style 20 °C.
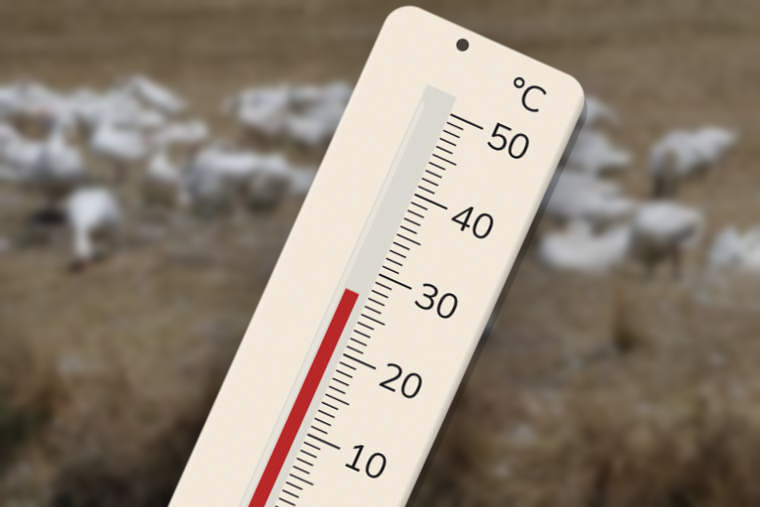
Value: 27 °C
